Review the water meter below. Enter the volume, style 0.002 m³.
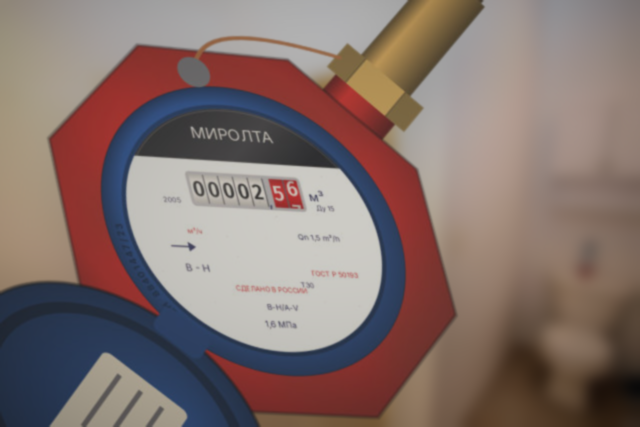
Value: 2.56 m³
